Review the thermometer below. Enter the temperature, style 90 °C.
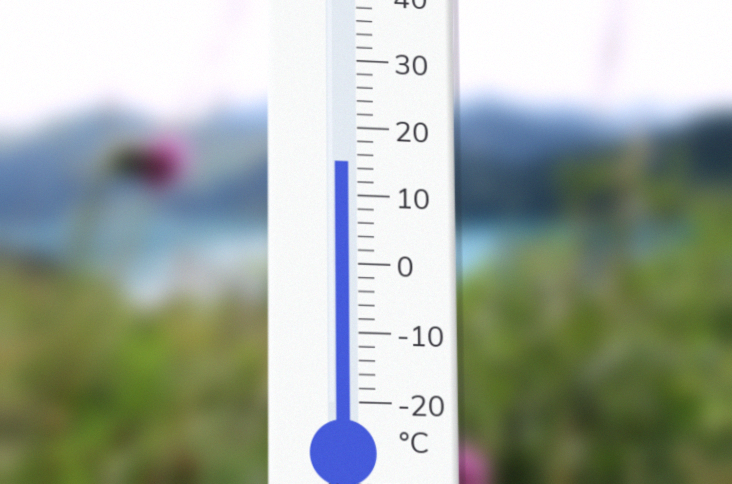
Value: 15 °C
